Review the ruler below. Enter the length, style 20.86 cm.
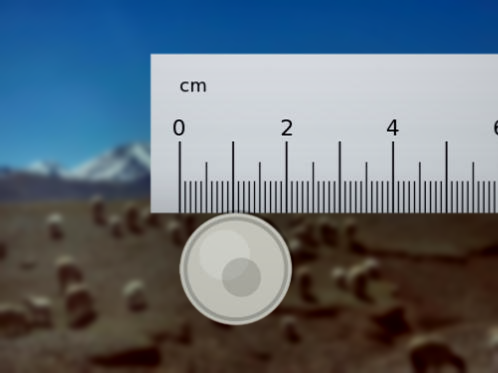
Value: 2.1 cm
